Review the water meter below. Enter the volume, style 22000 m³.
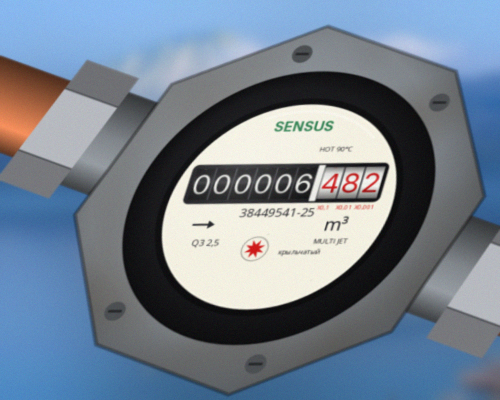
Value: 6.482 m³
